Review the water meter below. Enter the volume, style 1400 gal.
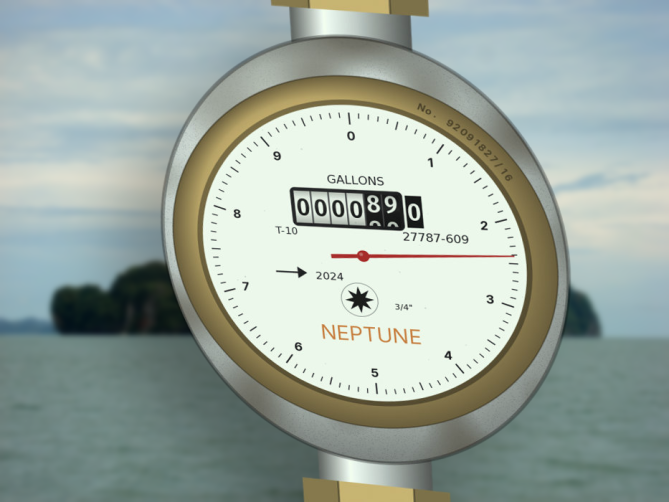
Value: 892.4 gal
